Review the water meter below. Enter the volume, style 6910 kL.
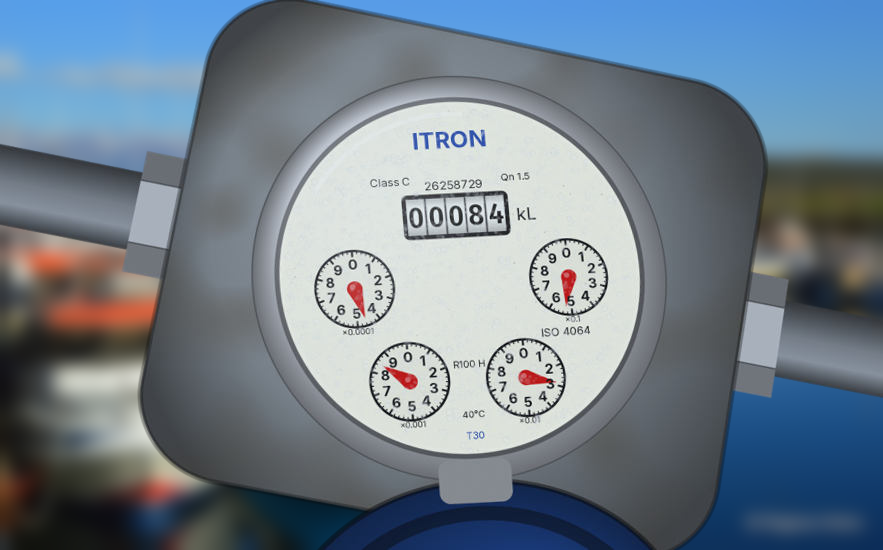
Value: 84.5284 kL
